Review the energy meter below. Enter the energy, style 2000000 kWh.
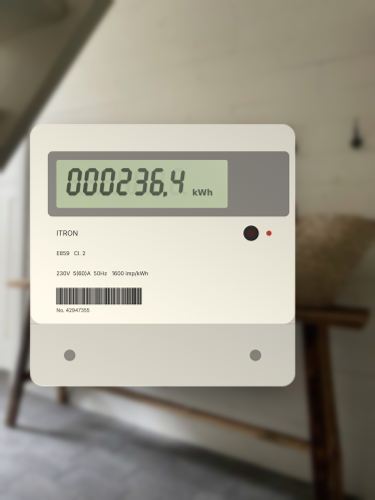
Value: 236.4 kWh
